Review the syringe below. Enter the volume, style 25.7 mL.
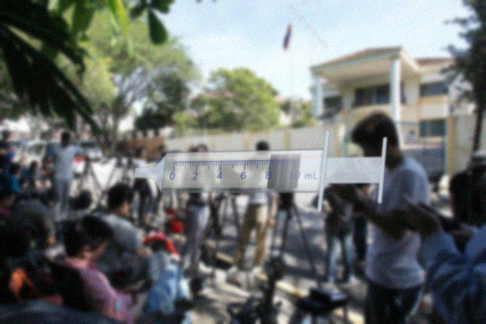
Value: 8 mL
